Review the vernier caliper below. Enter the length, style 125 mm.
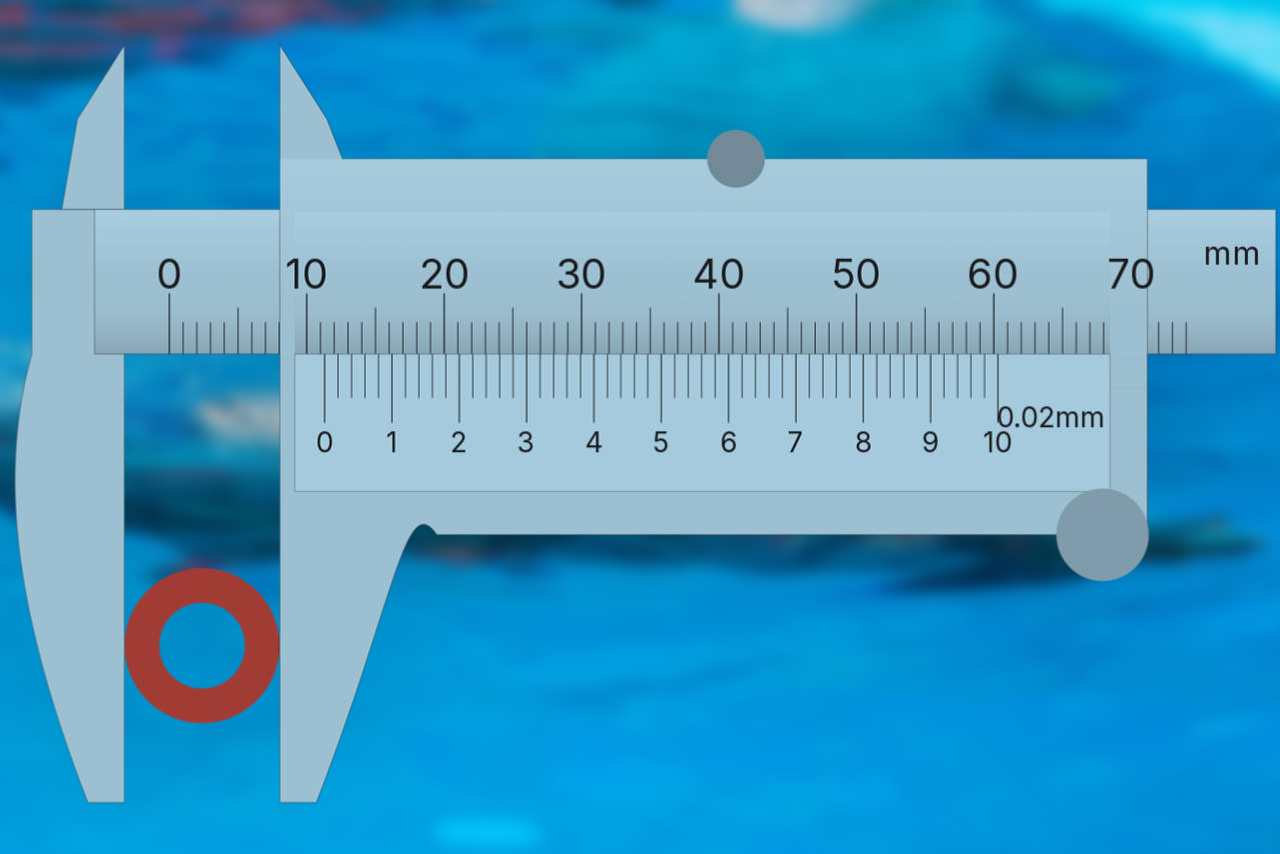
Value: 11.3 mm
